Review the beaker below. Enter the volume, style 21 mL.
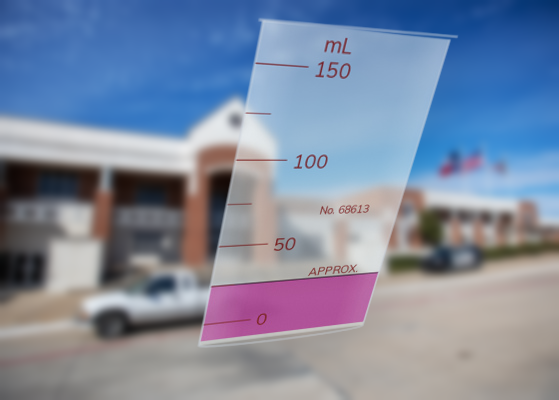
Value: 25 mL
